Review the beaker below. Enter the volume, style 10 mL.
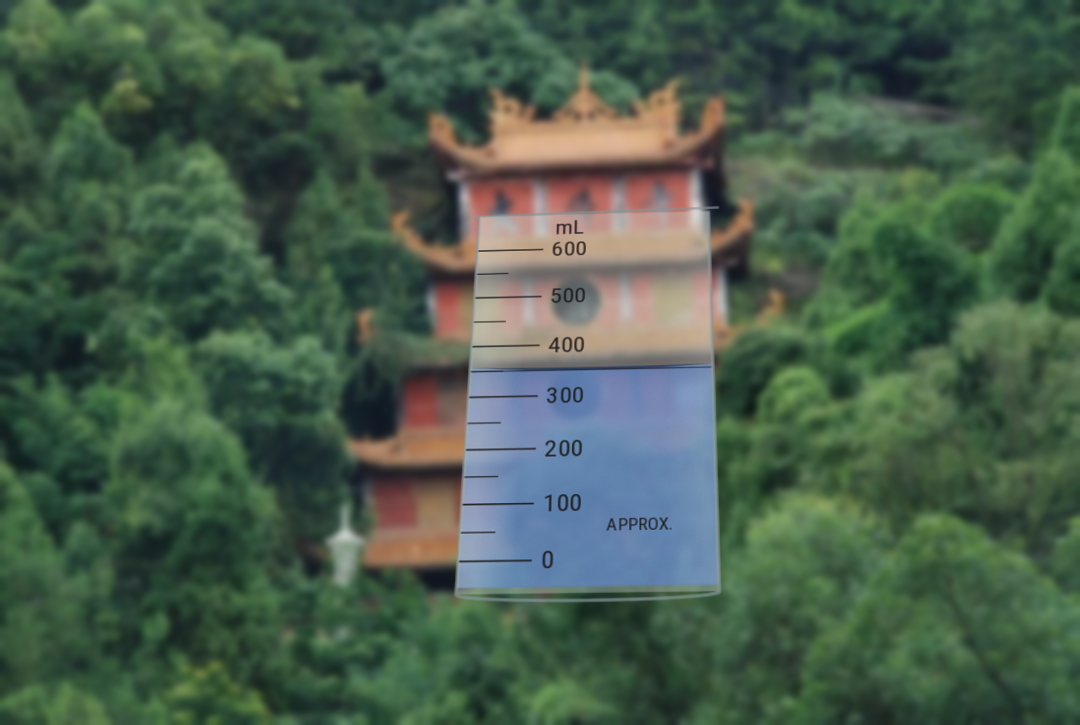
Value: 350 mL
